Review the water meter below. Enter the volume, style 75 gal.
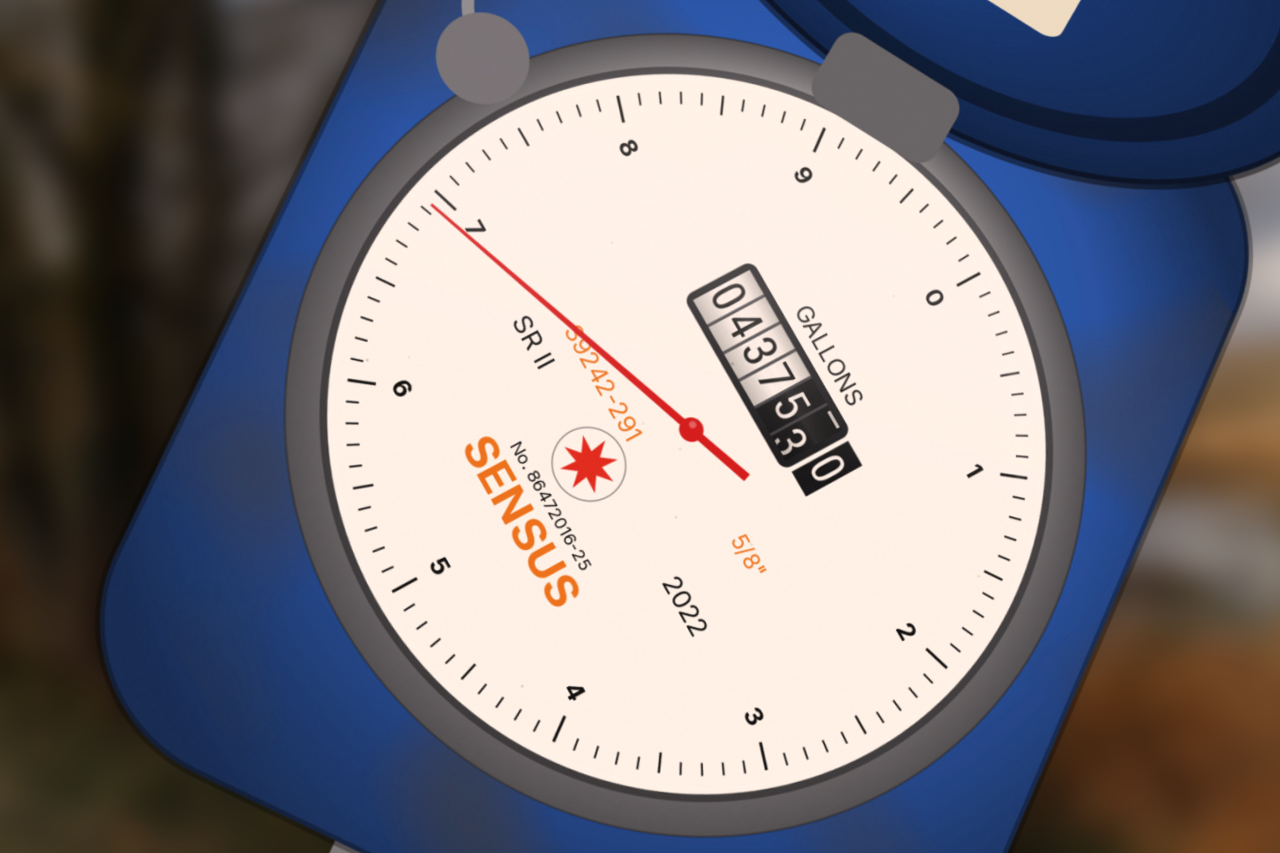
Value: 437526.9 gal
